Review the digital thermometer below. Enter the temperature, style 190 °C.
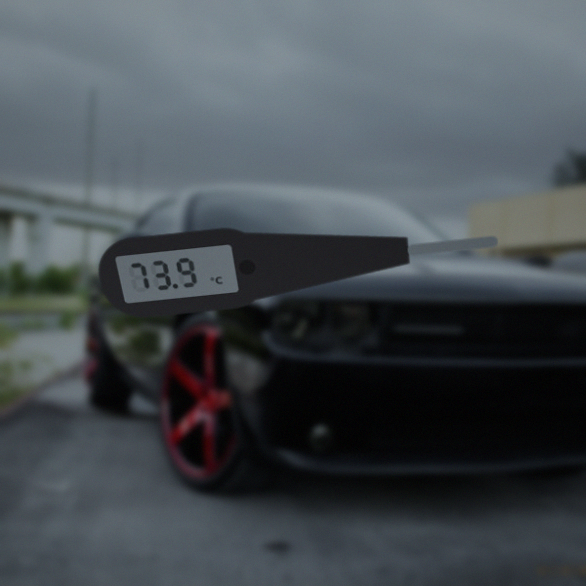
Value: 73.9 °C
